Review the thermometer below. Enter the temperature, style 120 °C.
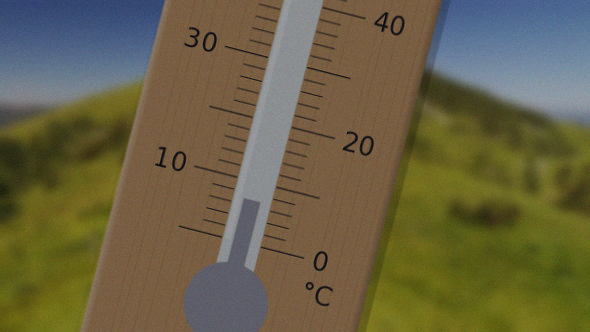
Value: 7 °C
